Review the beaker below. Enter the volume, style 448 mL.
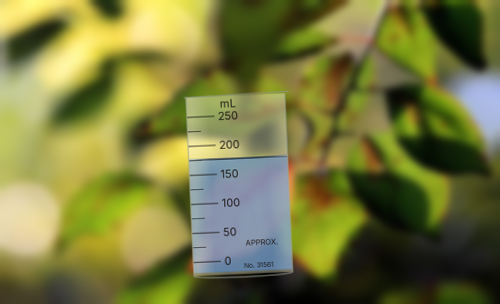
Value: 175 mL
